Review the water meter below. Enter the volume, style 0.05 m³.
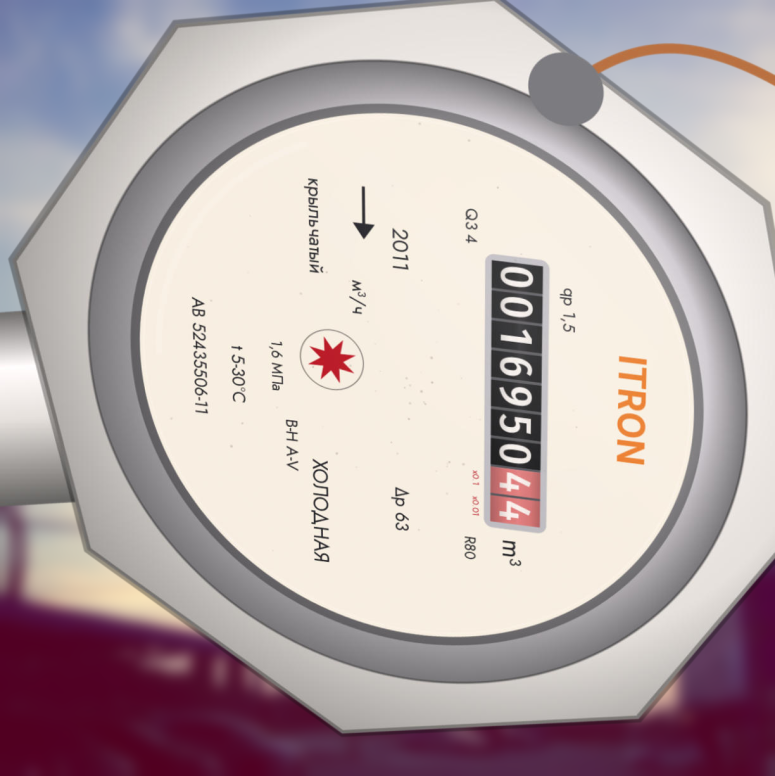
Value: 16950.44 m³
